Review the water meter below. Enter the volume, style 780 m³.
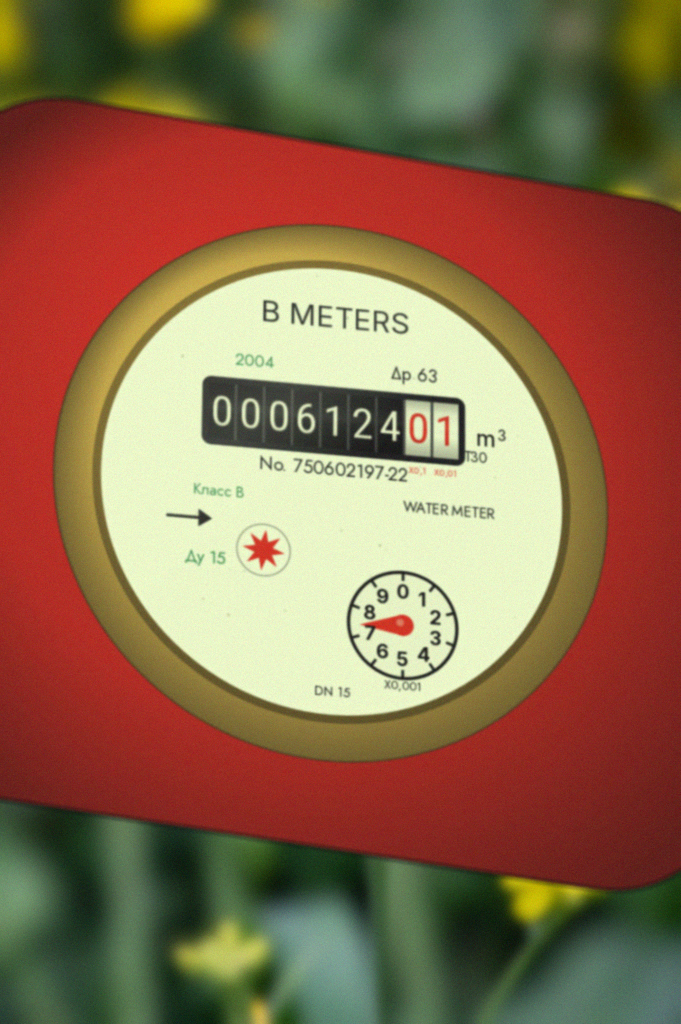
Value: 6124.017 m³
